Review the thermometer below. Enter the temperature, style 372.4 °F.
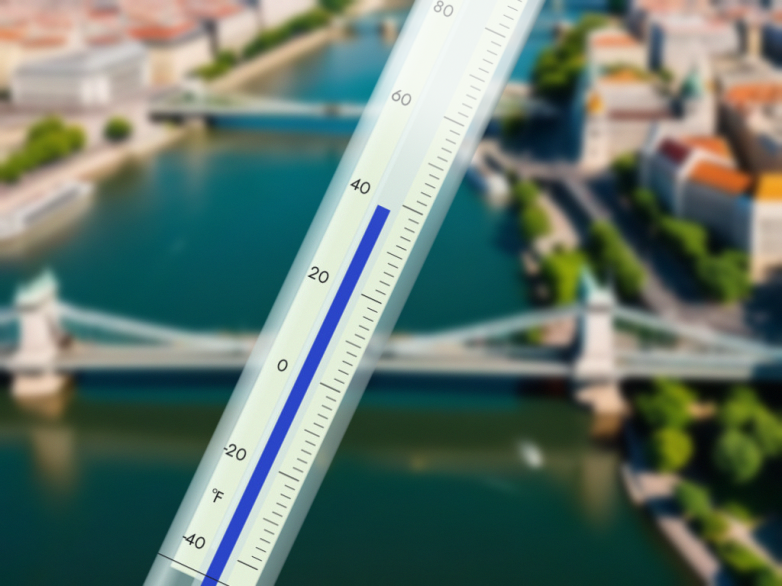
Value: 38 °F
